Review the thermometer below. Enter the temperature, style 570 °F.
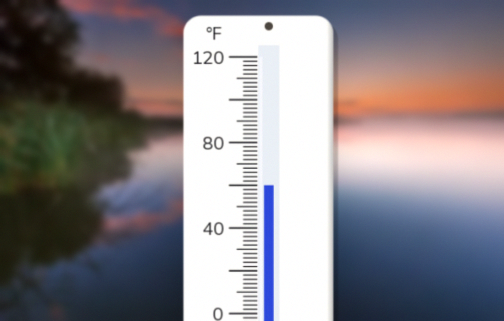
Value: 60 °F
